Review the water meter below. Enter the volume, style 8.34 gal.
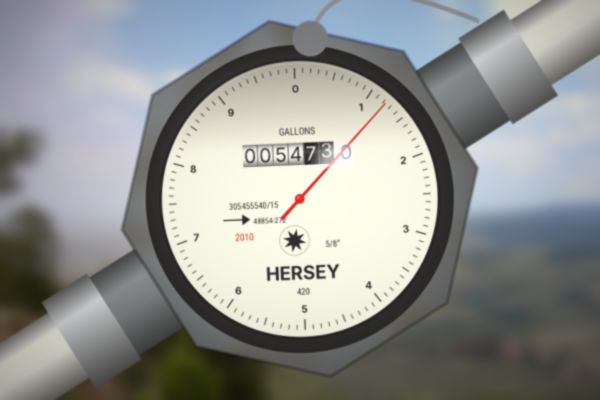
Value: 54731.2 gal
